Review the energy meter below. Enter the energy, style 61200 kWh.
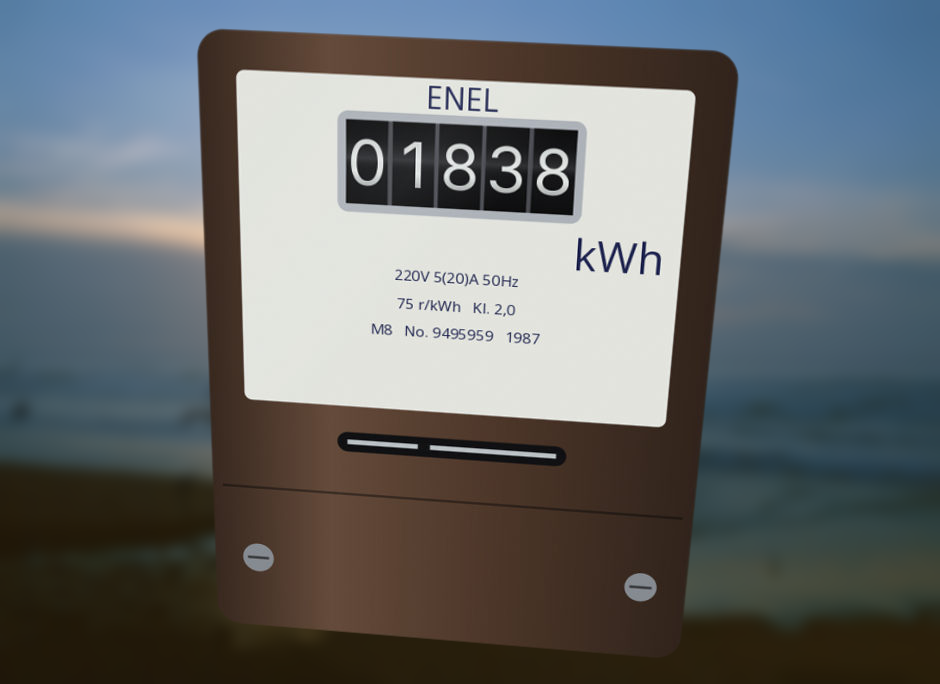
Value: 1838 kWh
